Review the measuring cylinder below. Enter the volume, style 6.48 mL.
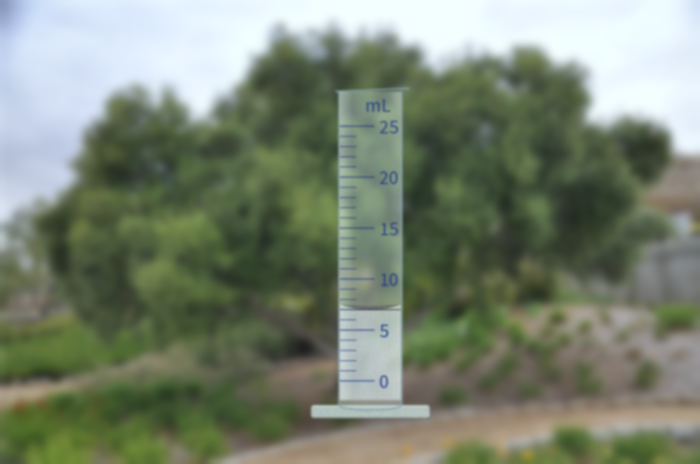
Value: 7 mL
